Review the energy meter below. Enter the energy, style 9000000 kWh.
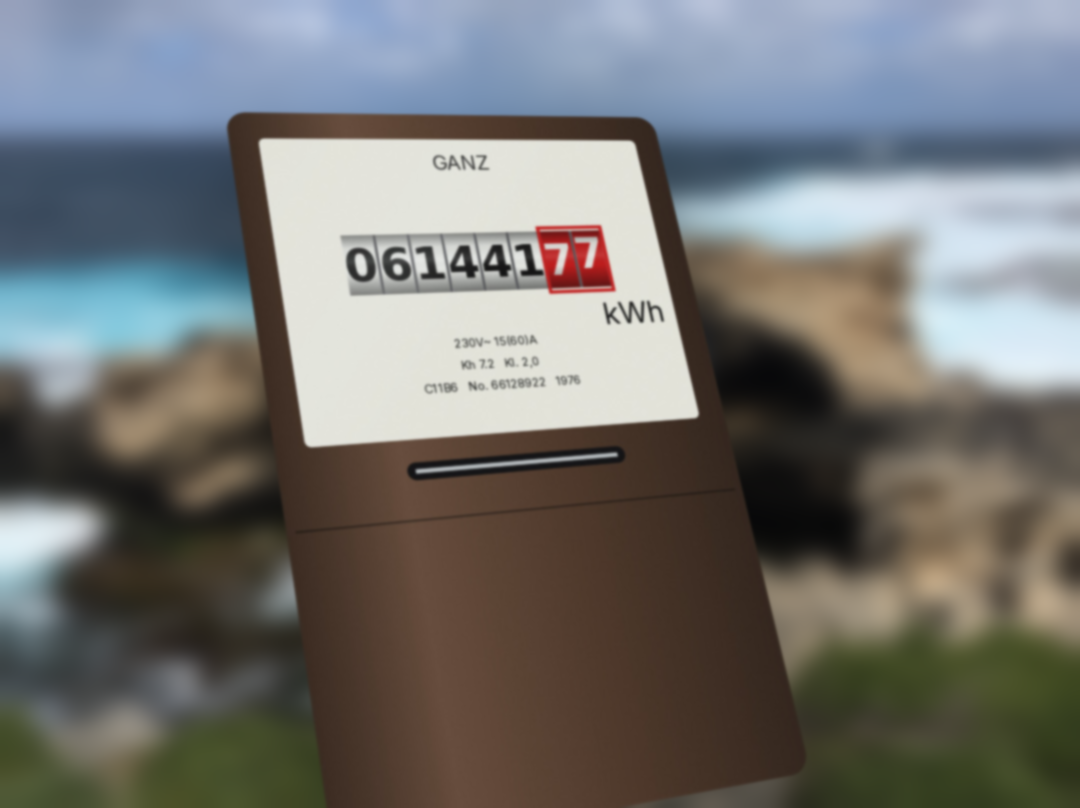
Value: 61441.77 kWh
